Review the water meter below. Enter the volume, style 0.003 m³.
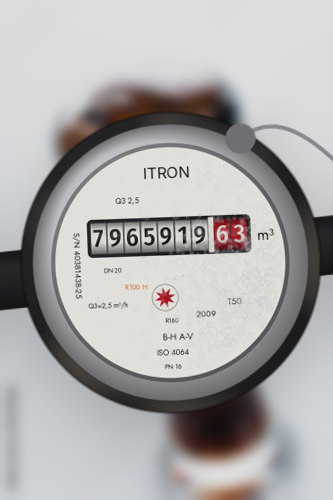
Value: 7965919.63 m³
